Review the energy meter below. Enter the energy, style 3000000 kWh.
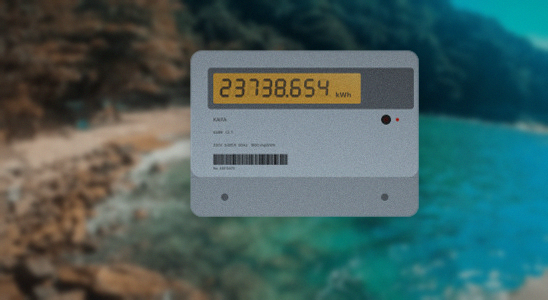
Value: 23738.654 kWh
